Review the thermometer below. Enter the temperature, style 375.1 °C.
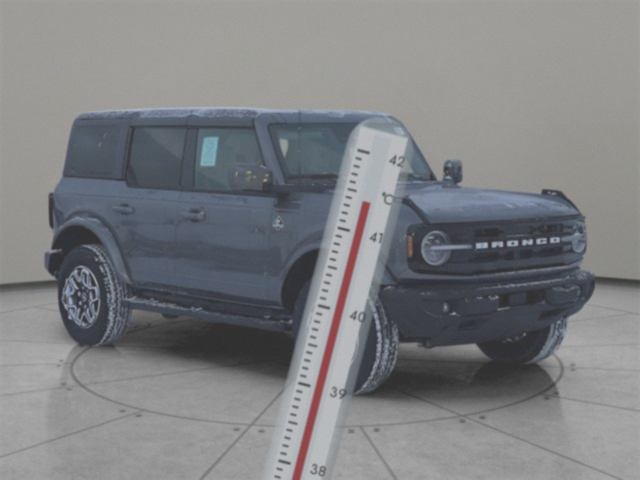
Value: 41.4 °C
